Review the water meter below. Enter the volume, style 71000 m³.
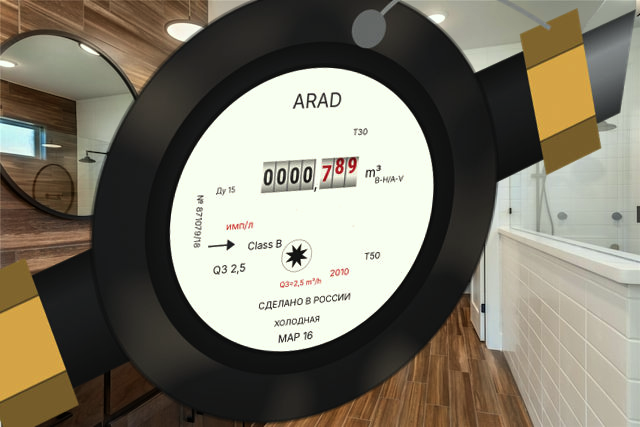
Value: 0.789 m³
